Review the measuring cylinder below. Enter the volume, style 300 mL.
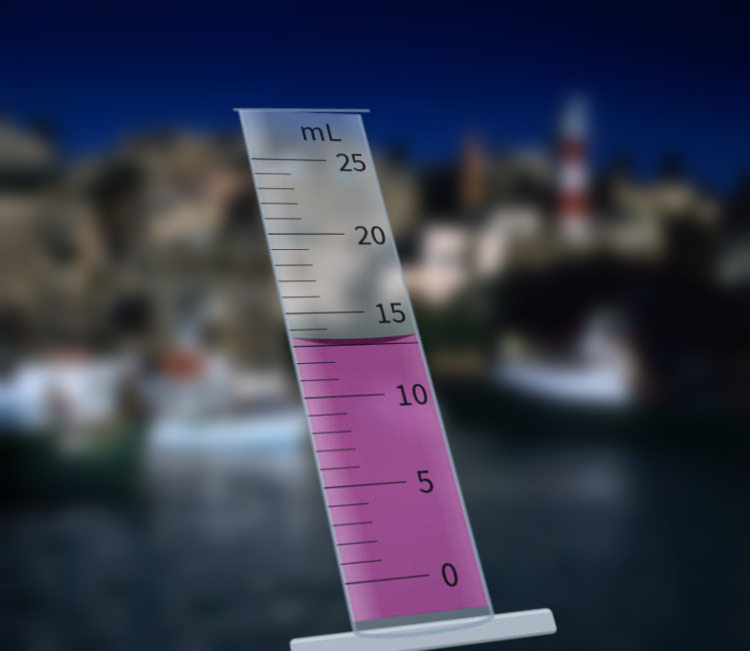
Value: 13 mL
